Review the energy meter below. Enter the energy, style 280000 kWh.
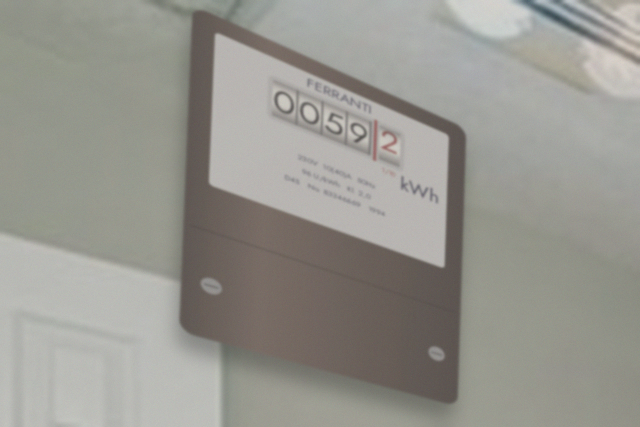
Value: 59.2 kWh
